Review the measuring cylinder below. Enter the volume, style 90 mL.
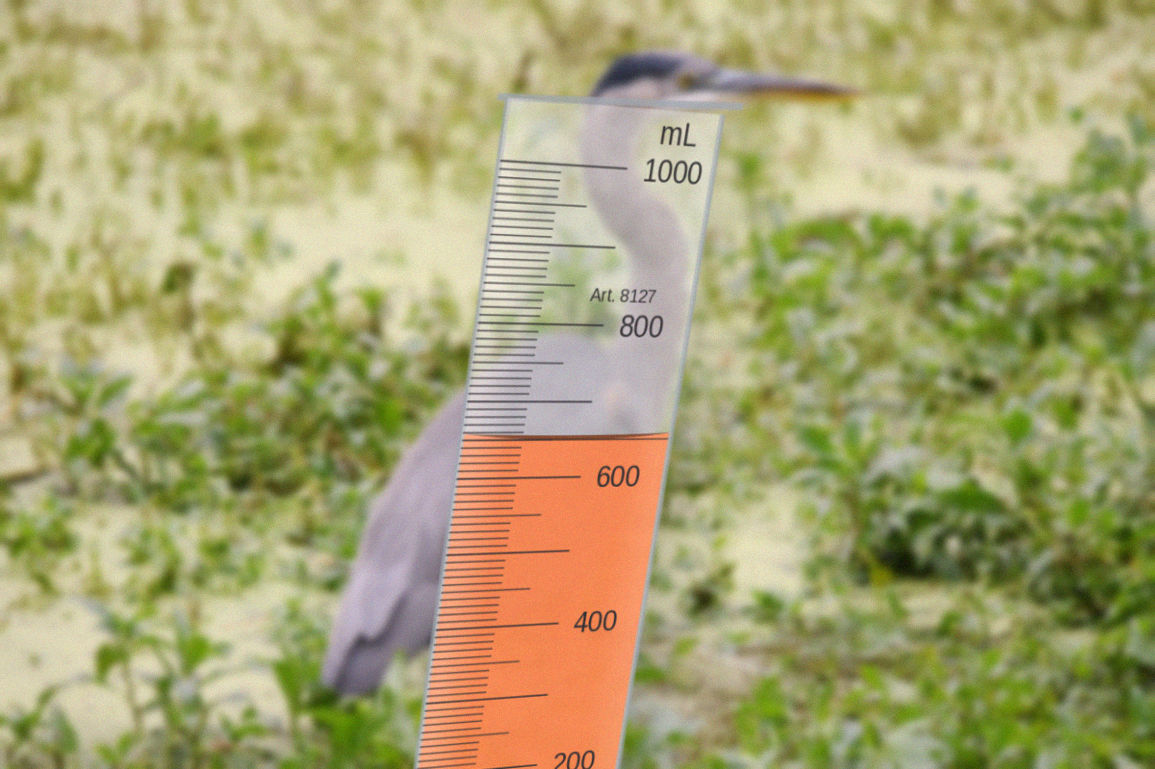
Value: 650 mL
